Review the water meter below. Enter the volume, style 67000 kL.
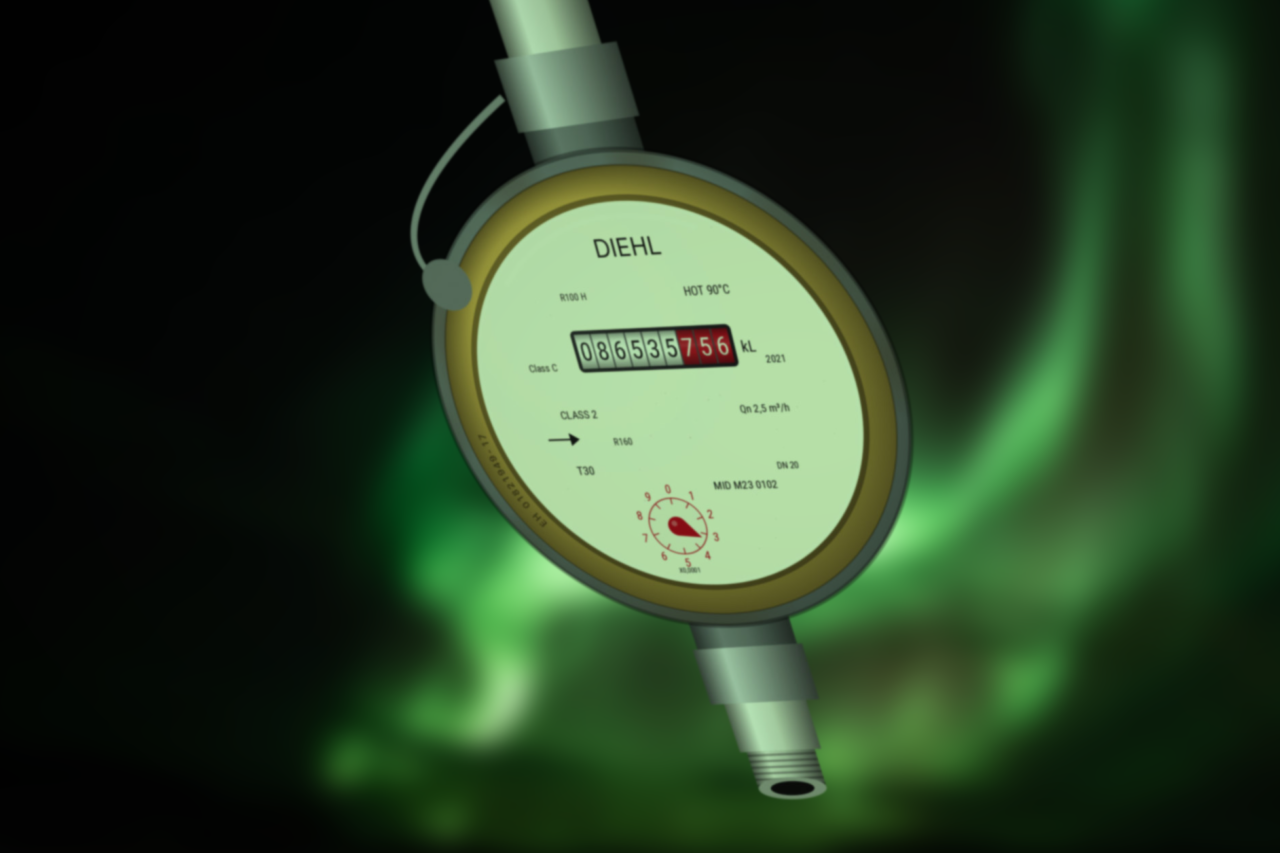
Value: 86535.7563 kL
